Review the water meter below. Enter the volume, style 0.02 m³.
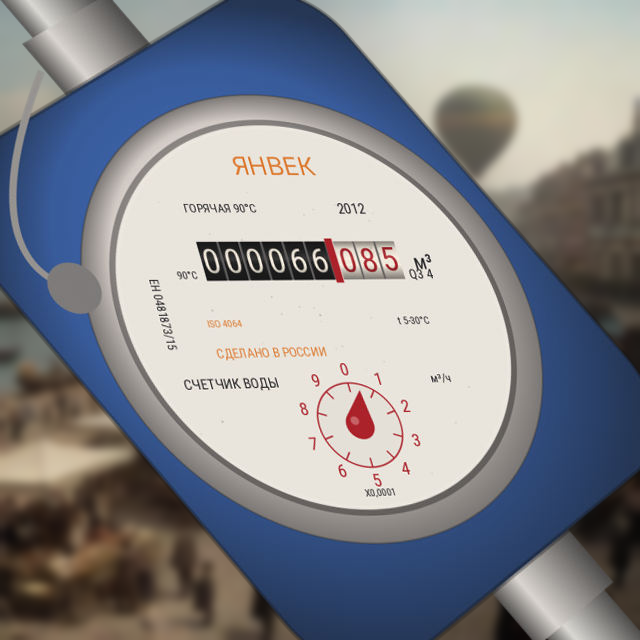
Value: 66.0850 m³
